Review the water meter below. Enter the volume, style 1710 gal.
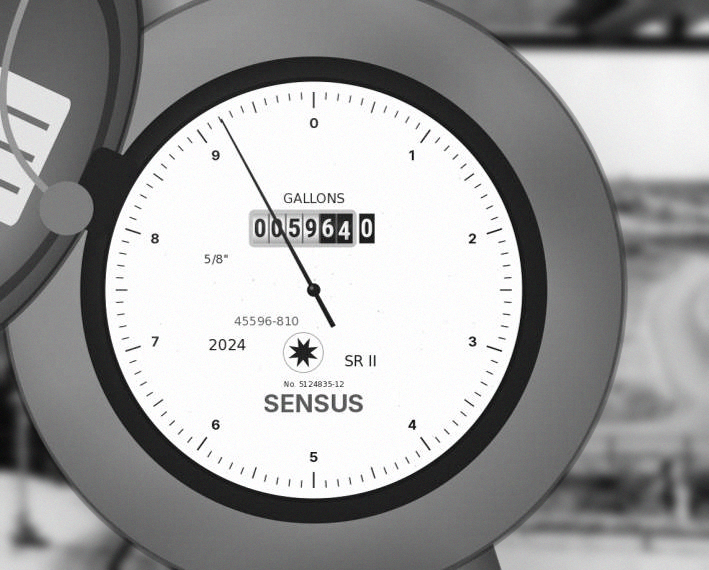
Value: 59639.2 gal
